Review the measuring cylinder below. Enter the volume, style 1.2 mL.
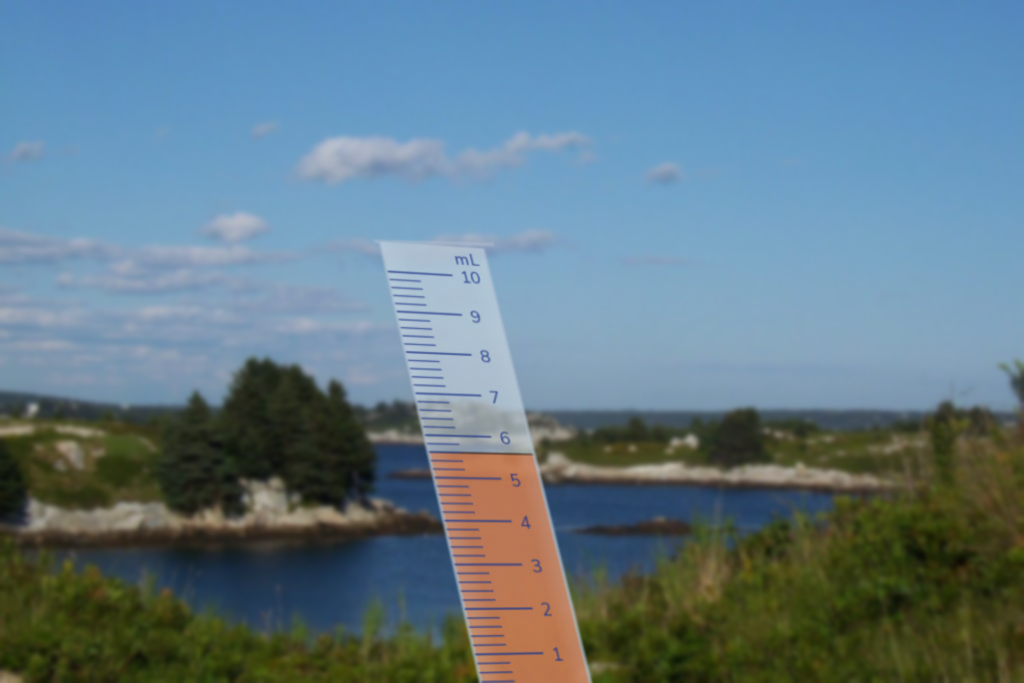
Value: 5.6 mL
